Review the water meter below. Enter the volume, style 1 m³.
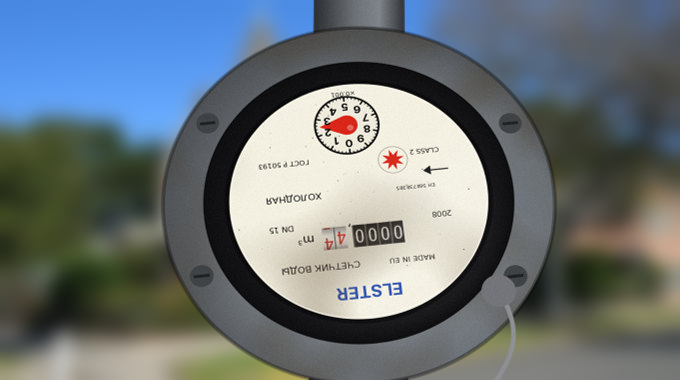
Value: 0.442 m³
